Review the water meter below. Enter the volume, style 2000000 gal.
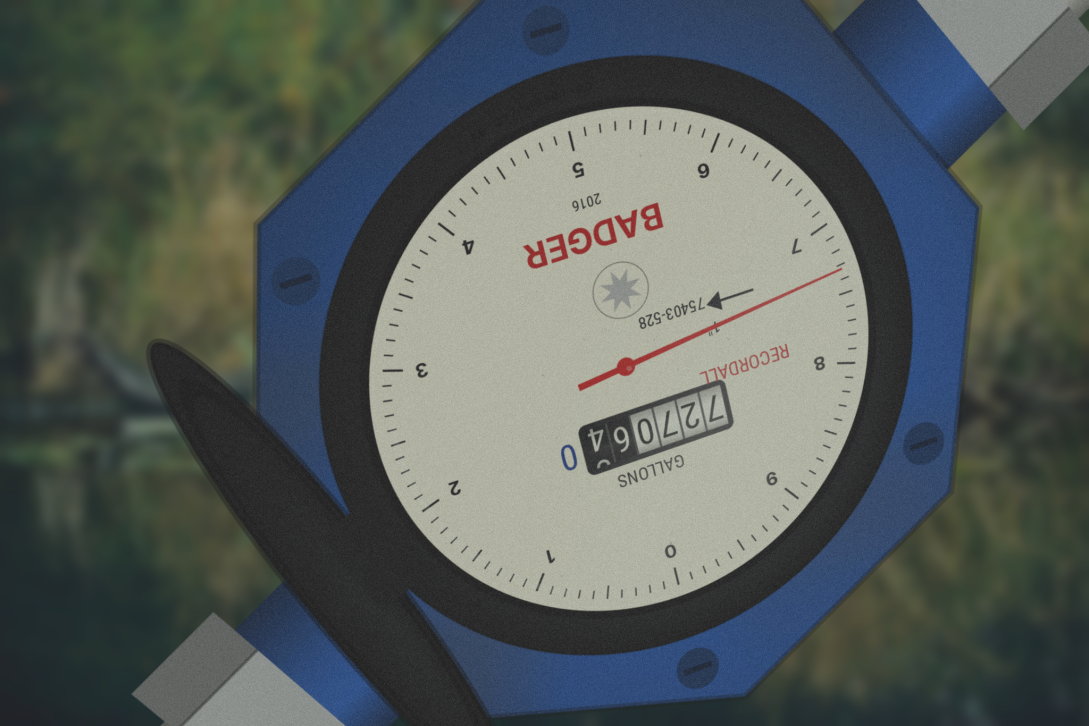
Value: 7270637.3 gal
